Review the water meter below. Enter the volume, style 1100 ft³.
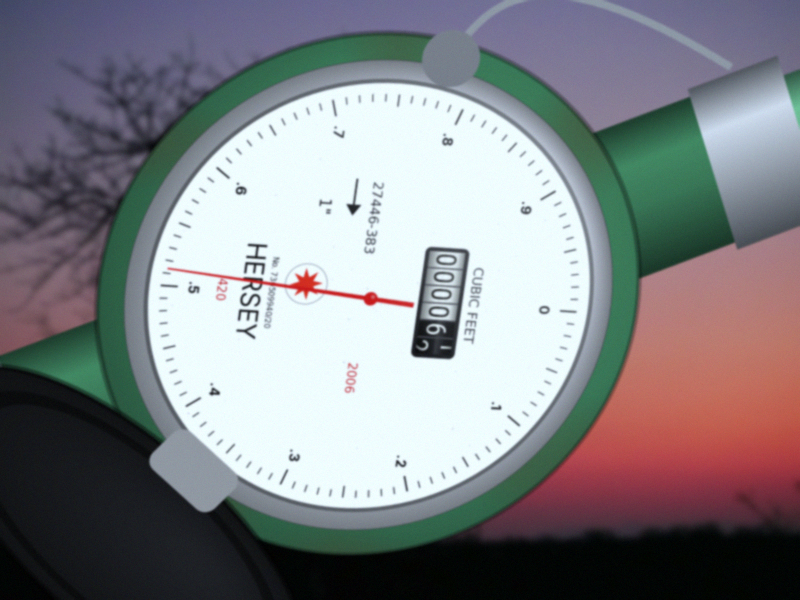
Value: 61.51 ft³
